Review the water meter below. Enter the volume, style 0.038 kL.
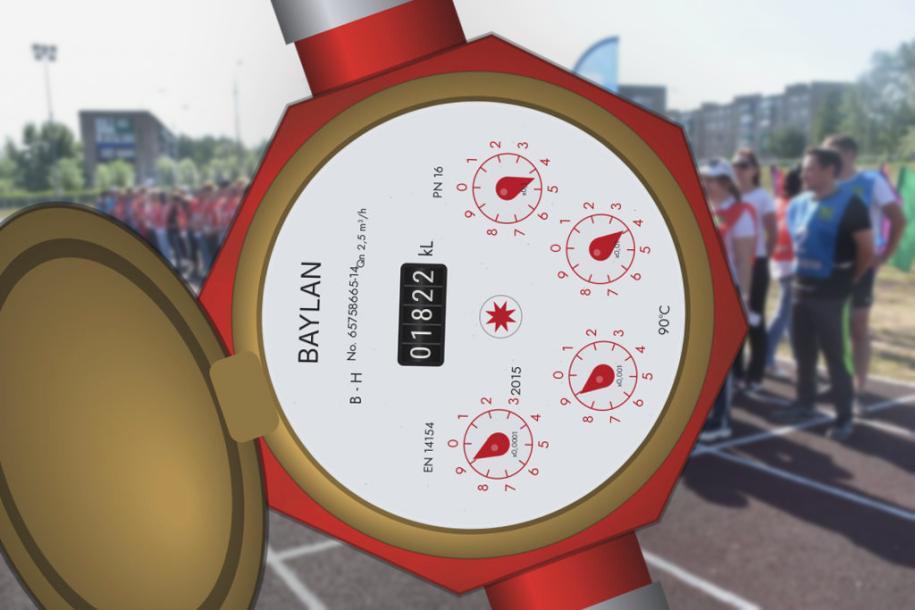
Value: 1822.4389 kL
